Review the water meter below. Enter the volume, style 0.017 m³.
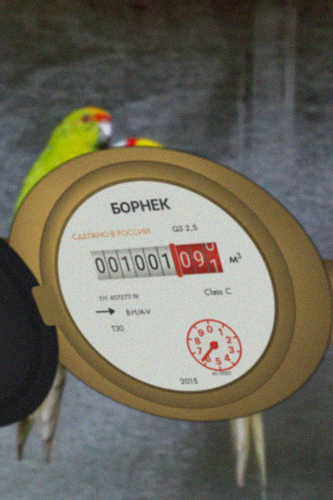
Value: 1001.0906 m³
